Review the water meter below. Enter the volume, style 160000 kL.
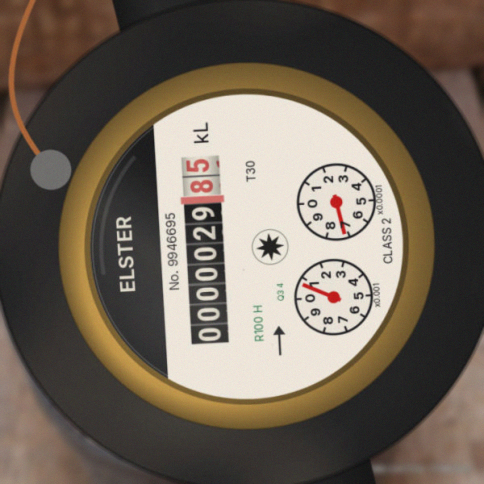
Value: 29.8507 kL
